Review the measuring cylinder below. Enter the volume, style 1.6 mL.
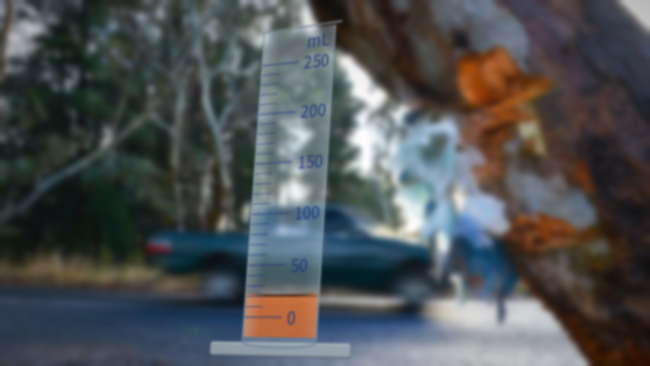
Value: 20 mL
